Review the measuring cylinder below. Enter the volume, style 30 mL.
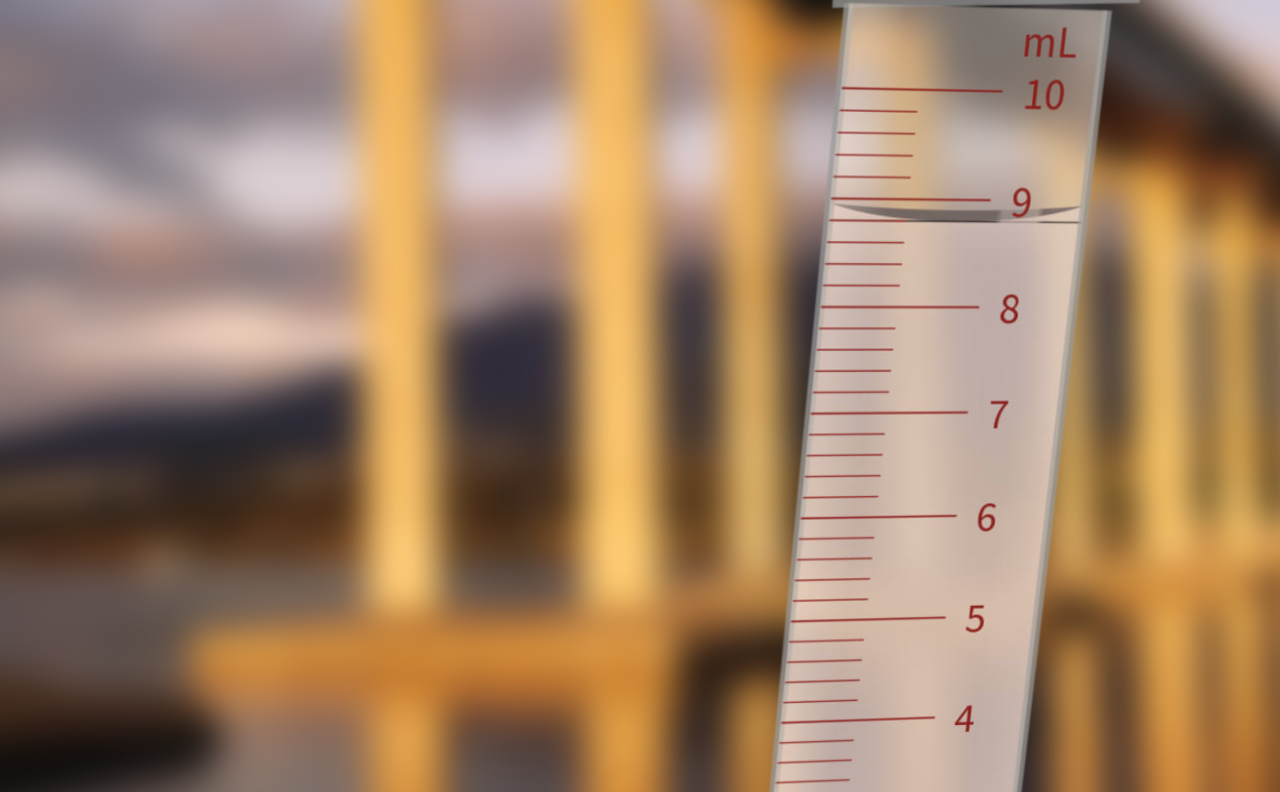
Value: 8.8 mL
